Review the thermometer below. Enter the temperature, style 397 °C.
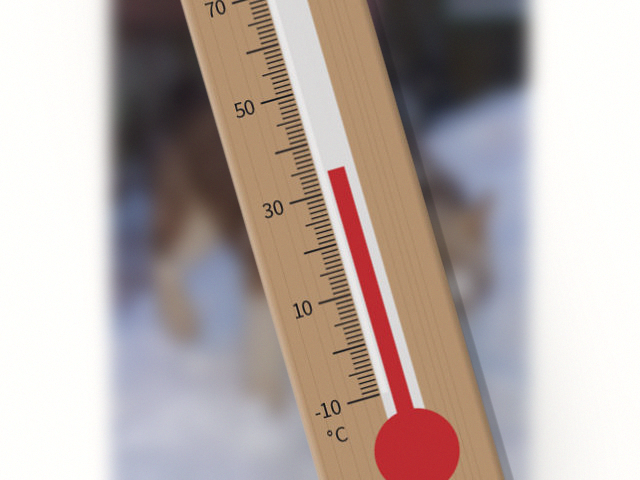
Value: 34 °C
